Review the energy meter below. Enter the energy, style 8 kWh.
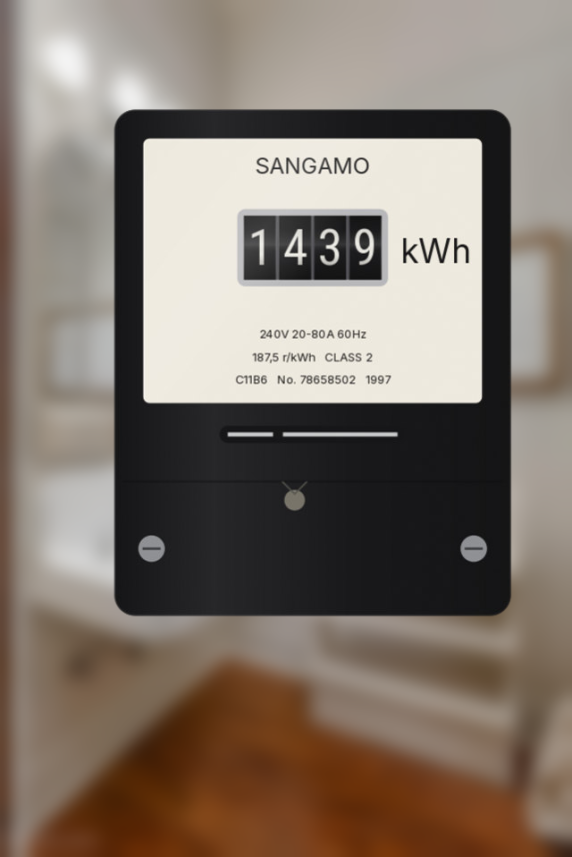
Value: 1439 kWh
